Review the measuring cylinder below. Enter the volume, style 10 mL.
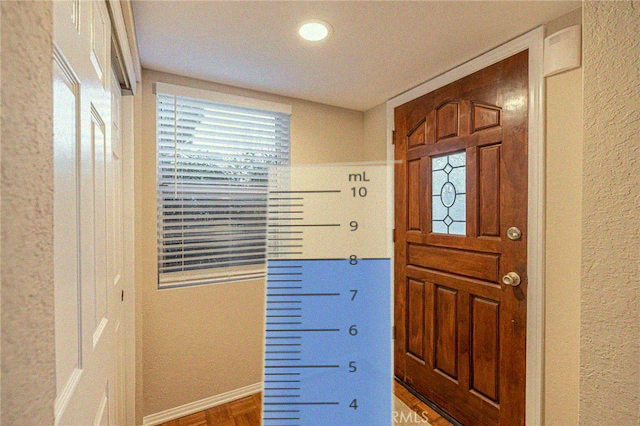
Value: 8 mL
